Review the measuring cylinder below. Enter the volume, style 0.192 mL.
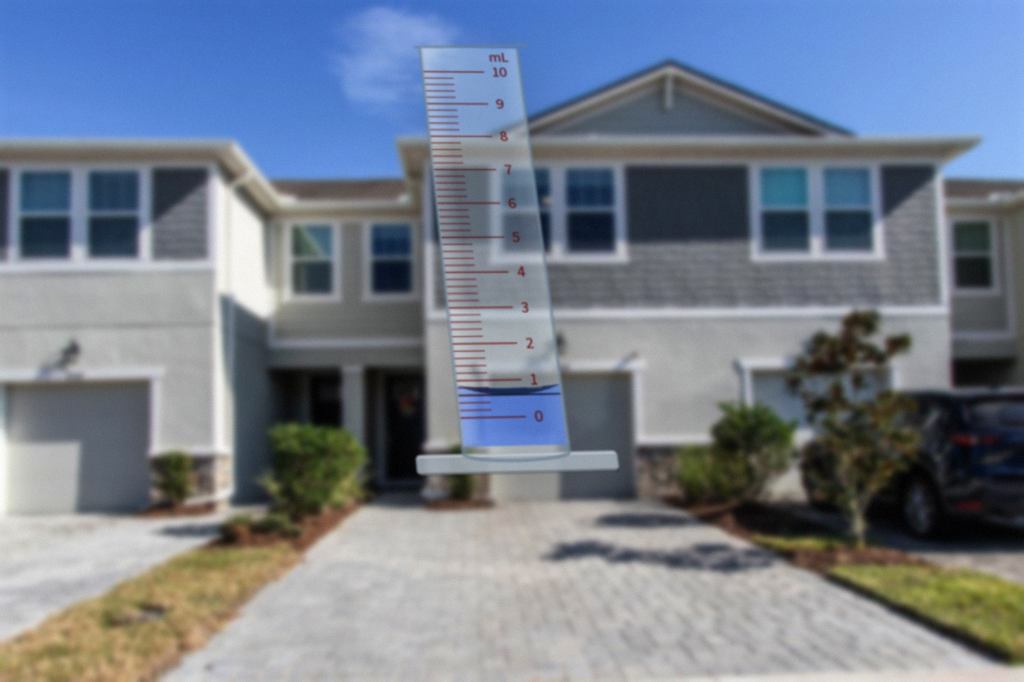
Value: 0.6 mL
